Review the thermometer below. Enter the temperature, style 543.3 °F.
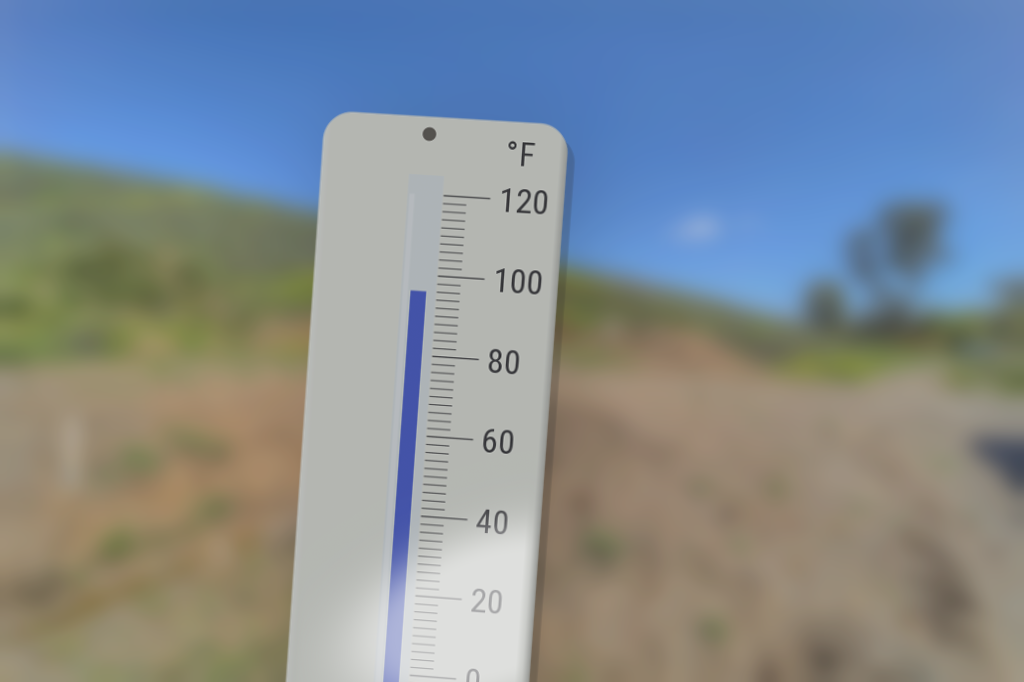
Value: 96 °F
